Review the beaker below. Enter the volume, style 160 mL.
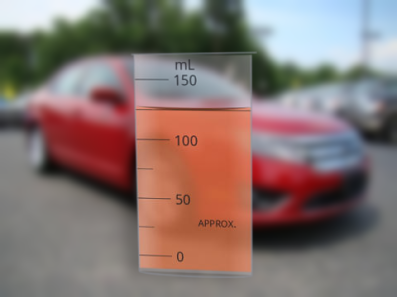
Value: 125 mL
